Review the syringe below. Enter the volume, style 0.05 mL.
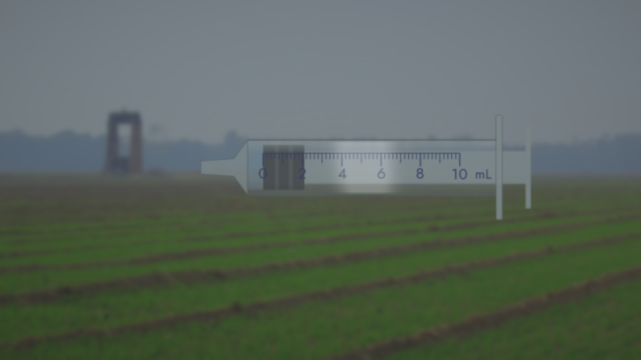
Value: 0 mL
